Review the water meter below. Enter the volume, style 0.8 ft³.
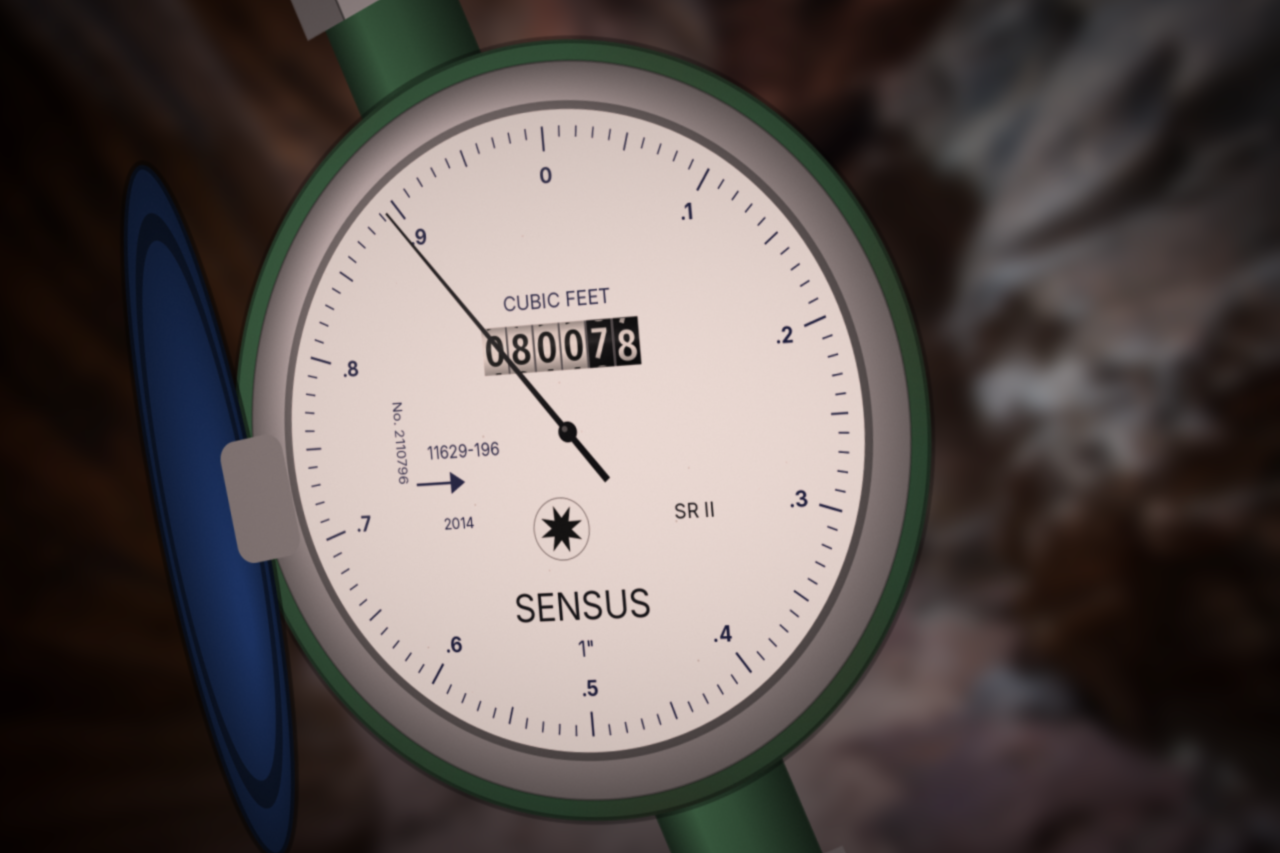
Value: 80077.89 ft³
